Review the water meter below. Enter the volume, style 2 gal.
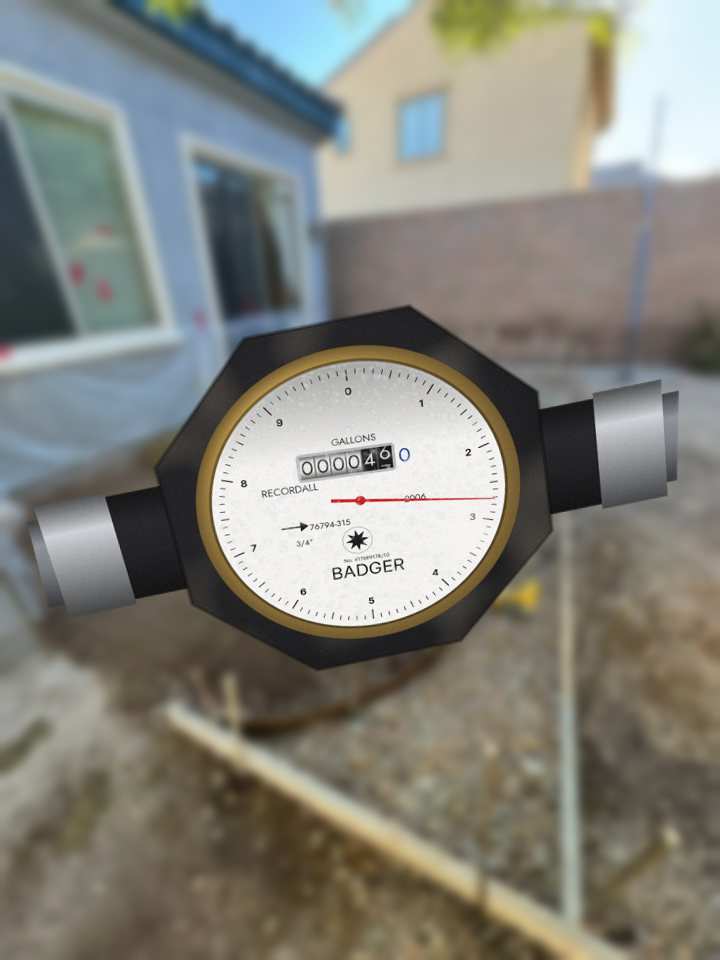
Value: 462.7 gal
